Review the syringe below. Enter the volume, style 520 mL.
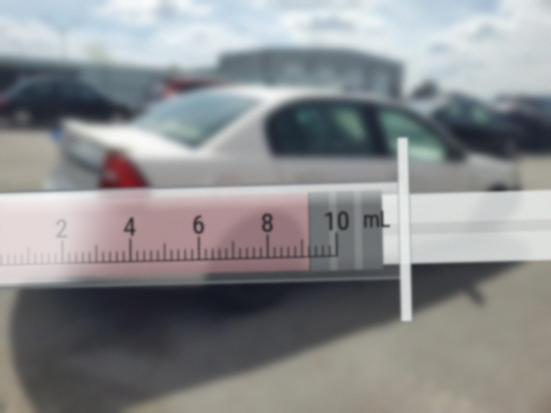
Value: 9.2 mL
